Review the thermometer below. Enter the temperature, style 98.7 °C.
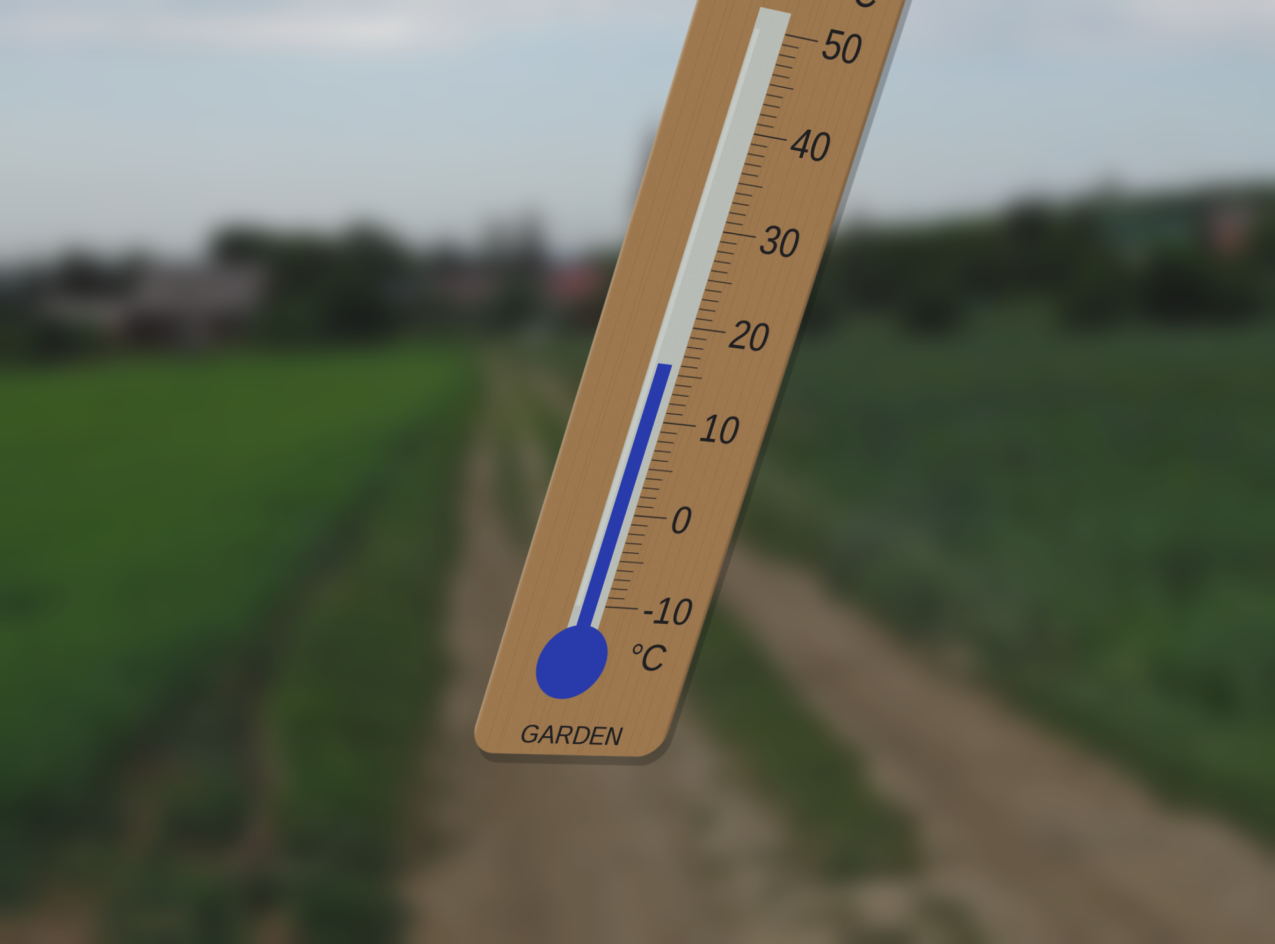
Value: 16 °C
